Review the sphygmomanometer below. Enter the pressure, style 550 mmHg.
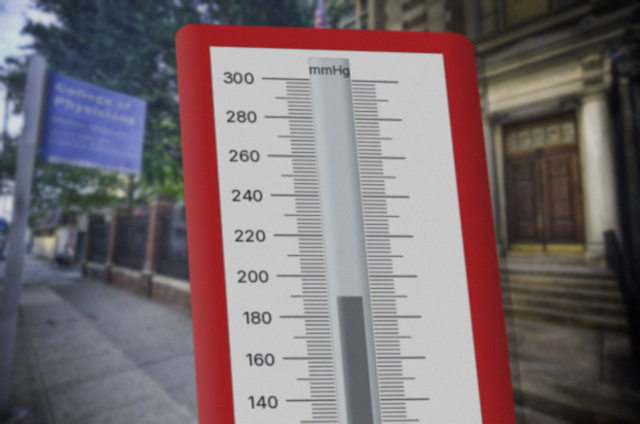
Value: 190 mmHg
